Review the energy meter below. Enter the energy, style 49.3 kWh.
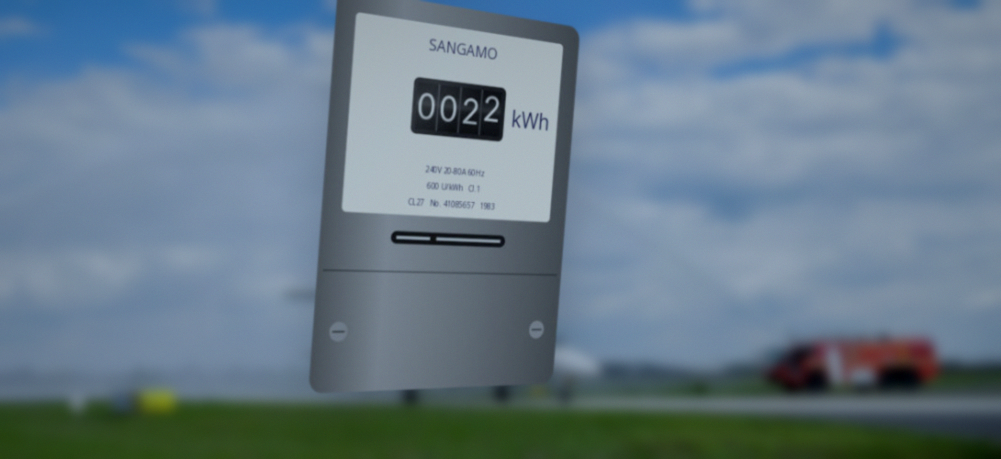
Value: 22 kWh
